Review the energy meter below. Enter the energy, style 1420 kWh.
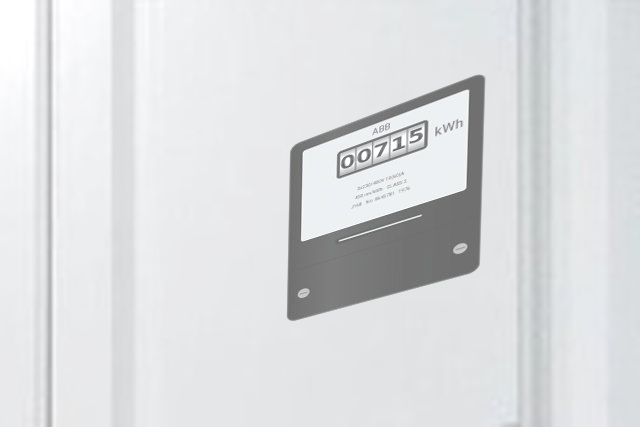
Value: 715 kWh
